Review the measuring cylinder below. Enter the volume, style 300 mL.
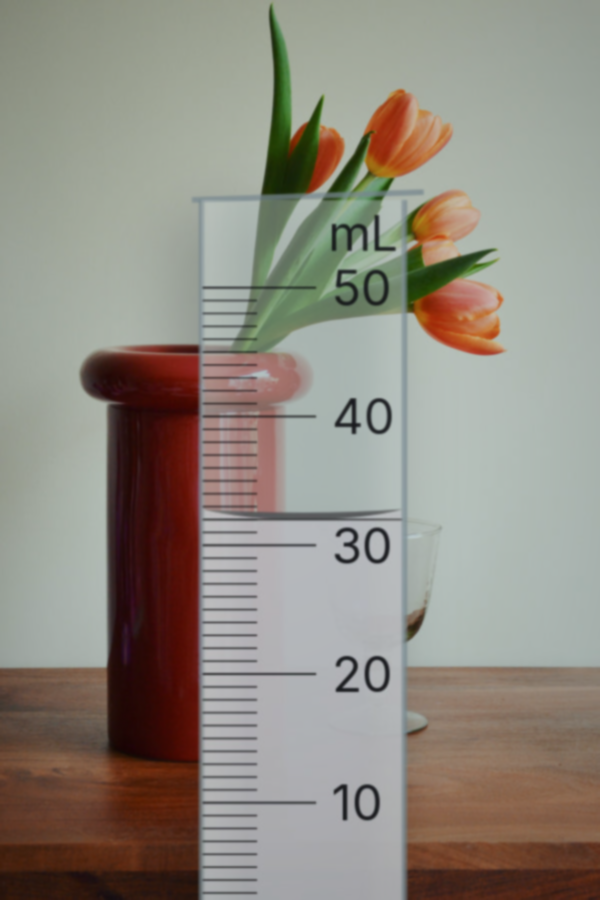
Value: 32 mL
